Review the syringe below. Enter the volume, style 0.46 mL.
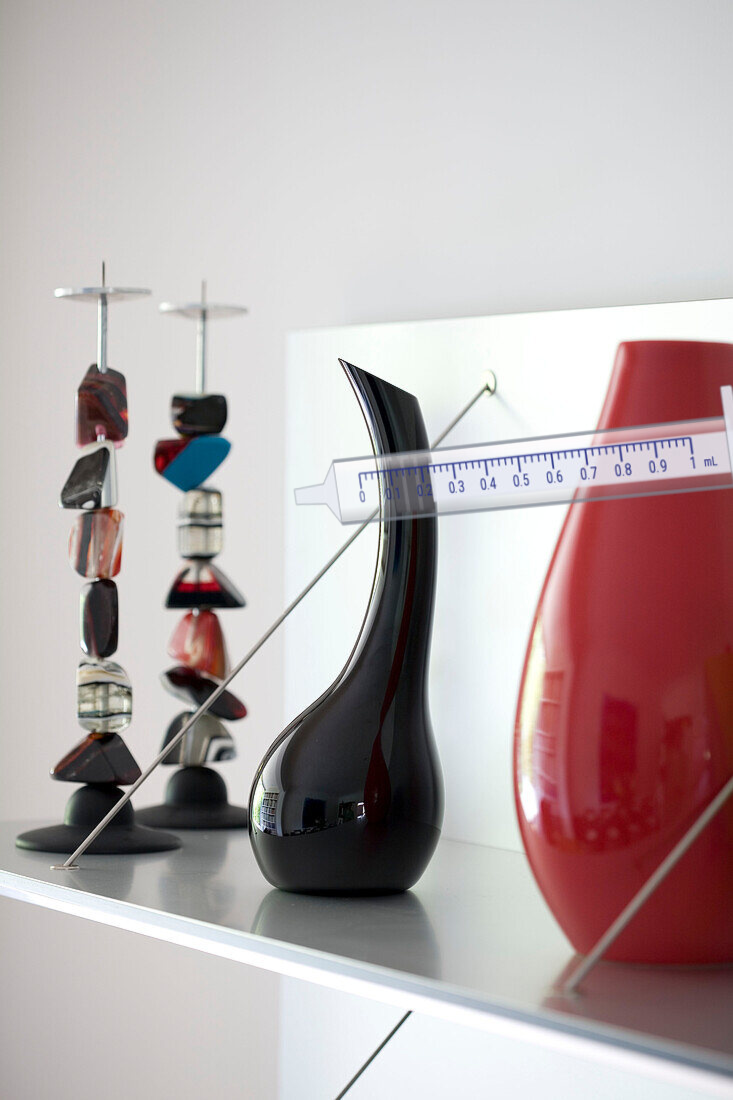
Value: 0.1 mL
